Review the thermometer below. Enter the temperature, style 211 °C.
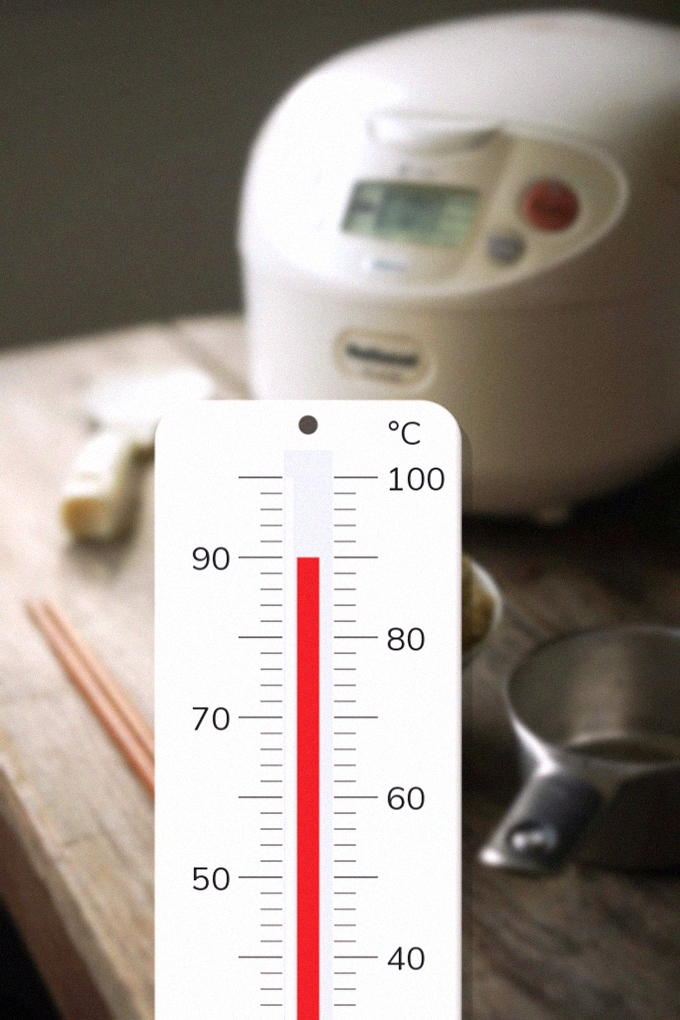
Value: 90 °C
